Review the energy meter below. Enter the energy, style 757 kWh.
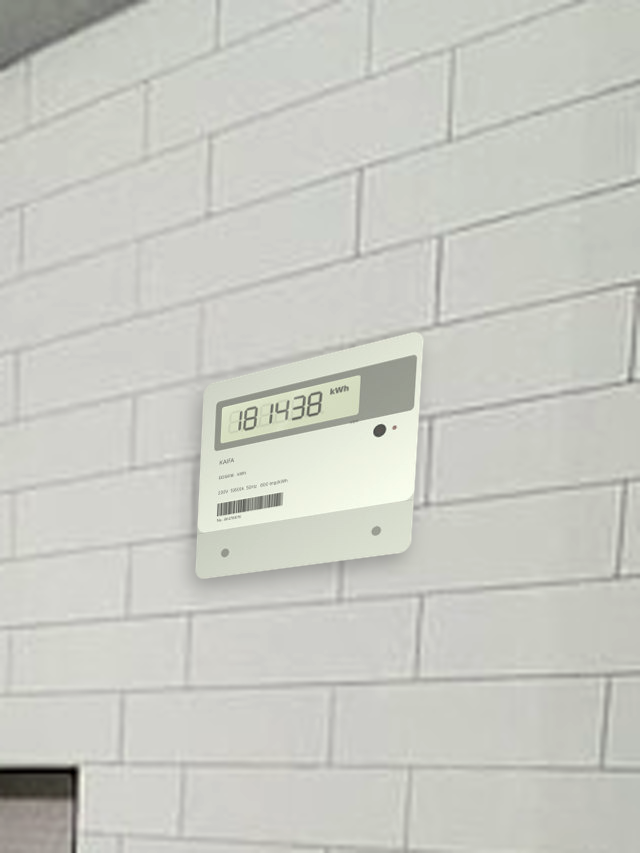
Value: 181438 kWh
